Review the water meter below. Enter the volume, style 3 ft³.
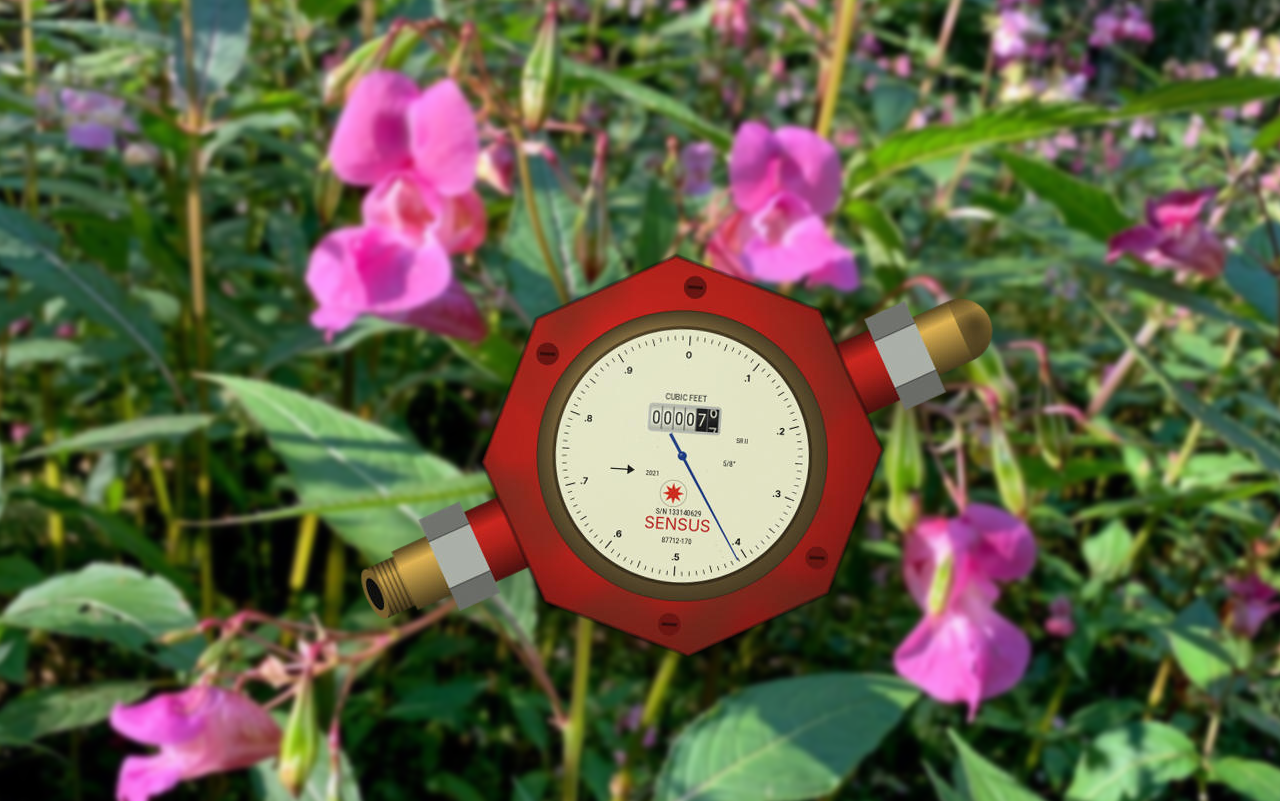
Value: 76.41 ft³
